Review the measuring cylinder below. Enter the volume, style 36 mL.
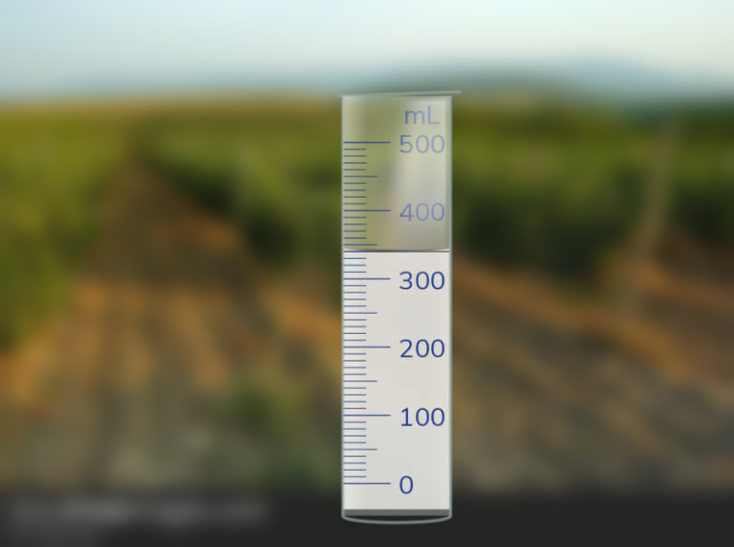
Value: 340 mL
